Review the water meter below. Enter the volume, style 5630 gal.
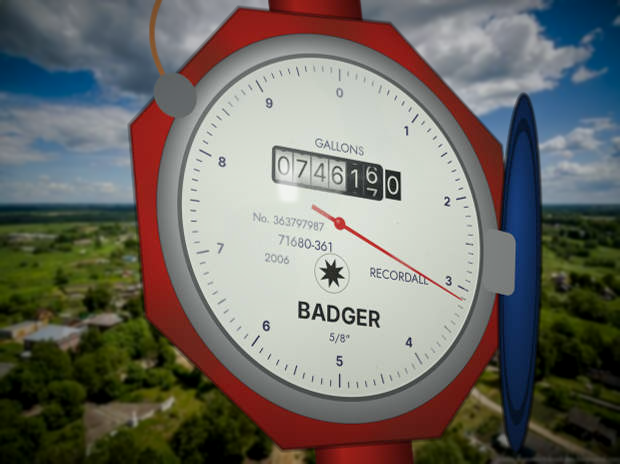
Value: 746163.1 gal
